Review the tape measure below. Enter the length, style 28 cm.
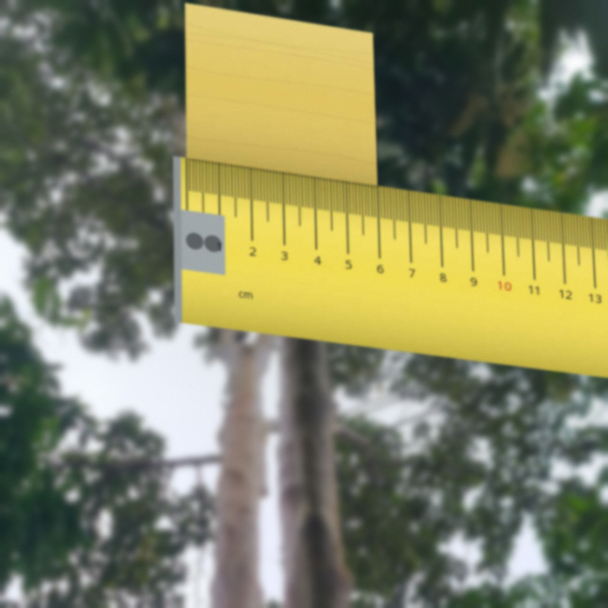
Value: 6 cm
